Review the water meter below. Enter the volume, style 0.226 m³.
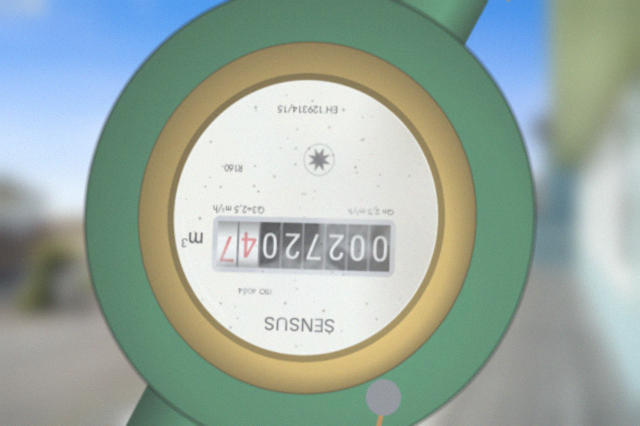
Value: 2720.47 m³
